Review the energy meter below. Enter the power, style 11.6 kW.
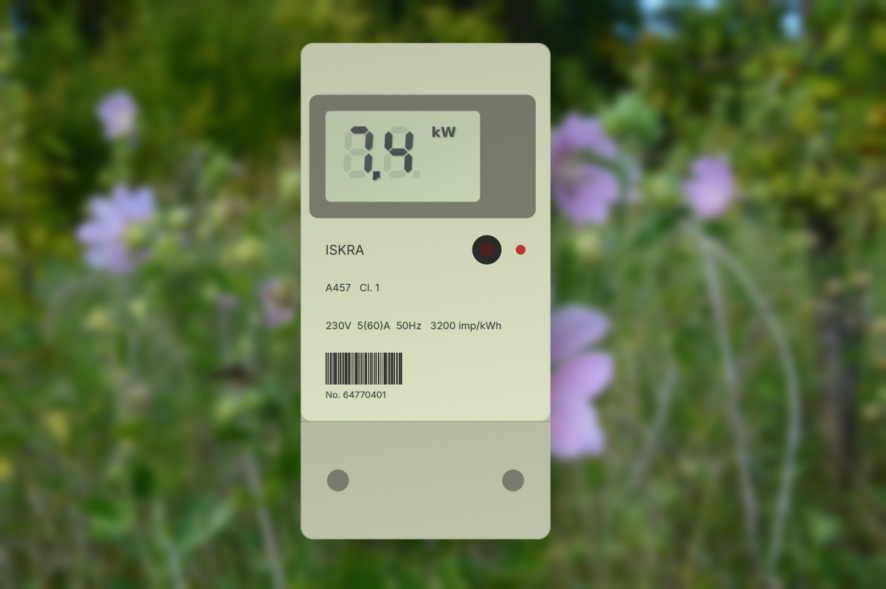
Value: 7.4 kW
